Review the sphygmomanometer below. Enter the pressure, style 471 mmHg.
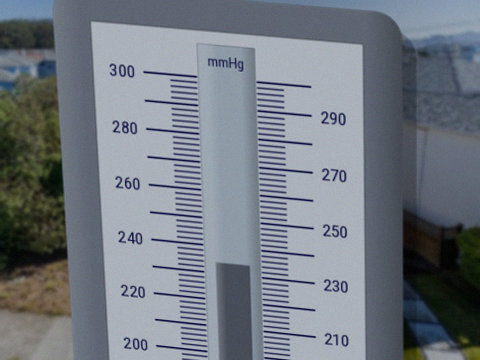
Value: 234 mmHg
